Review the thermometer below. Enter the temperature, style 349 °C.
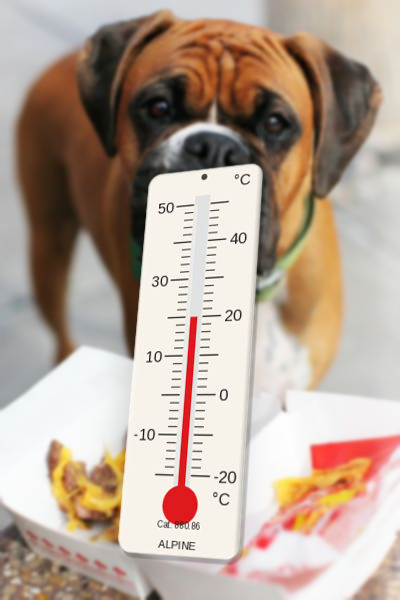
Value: 20 °C
